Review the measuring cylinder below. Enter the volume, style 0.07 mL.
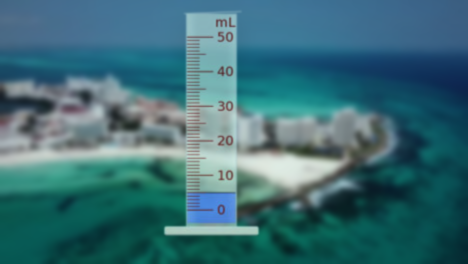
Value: 5 mL
